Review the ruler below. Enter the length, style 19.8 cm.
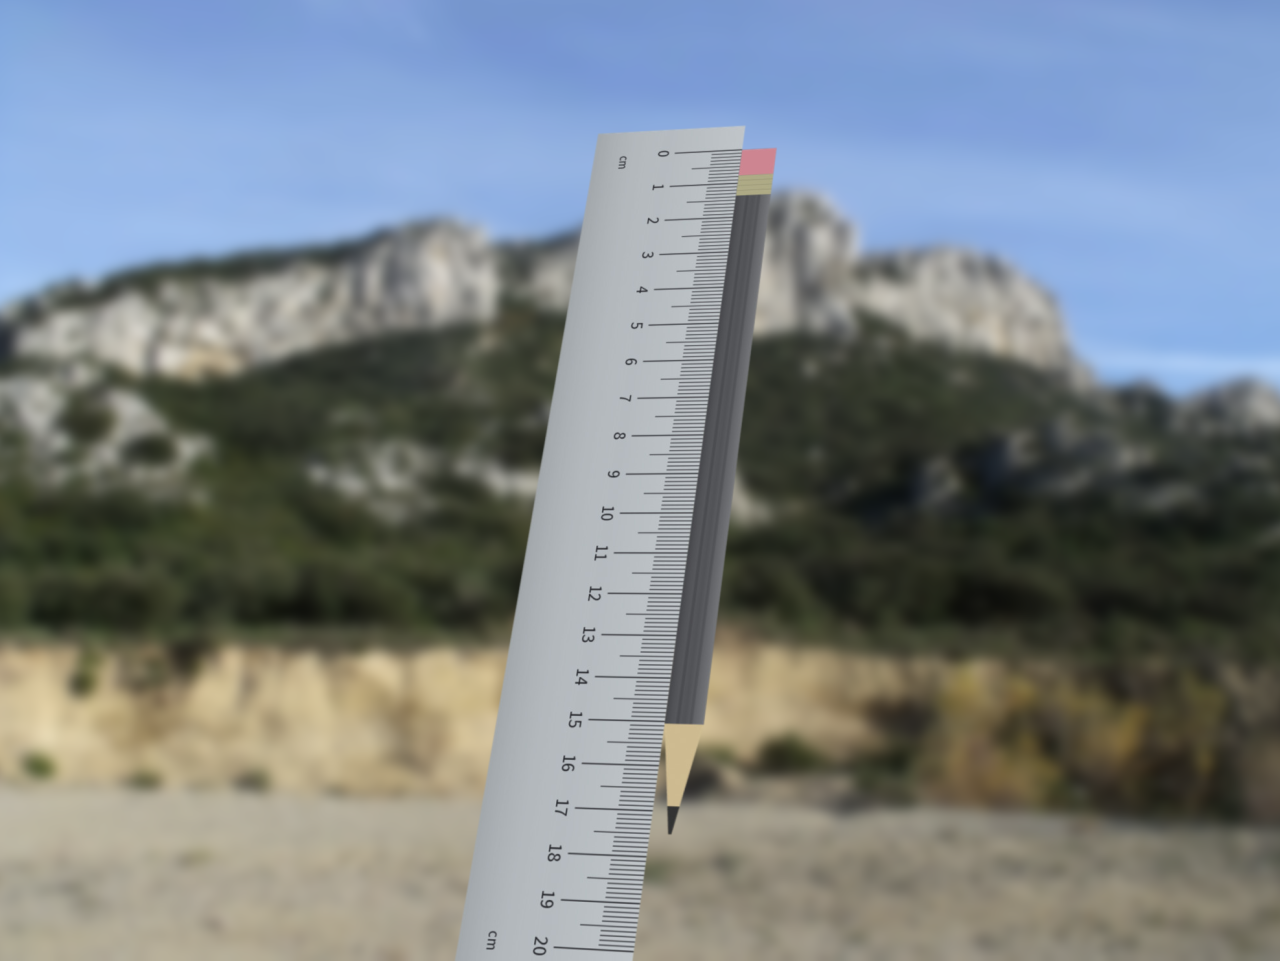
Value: 17.5 cm
